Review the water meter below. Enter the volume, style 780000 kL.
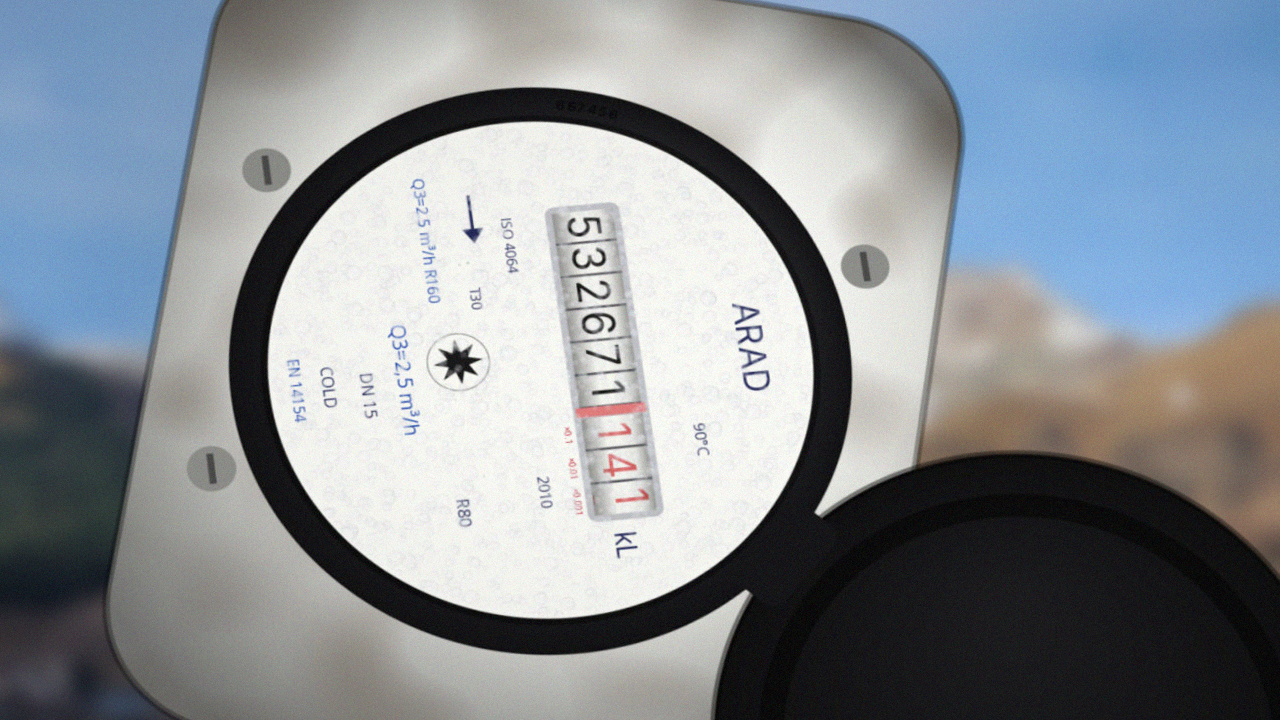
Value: 532671.141 kL
